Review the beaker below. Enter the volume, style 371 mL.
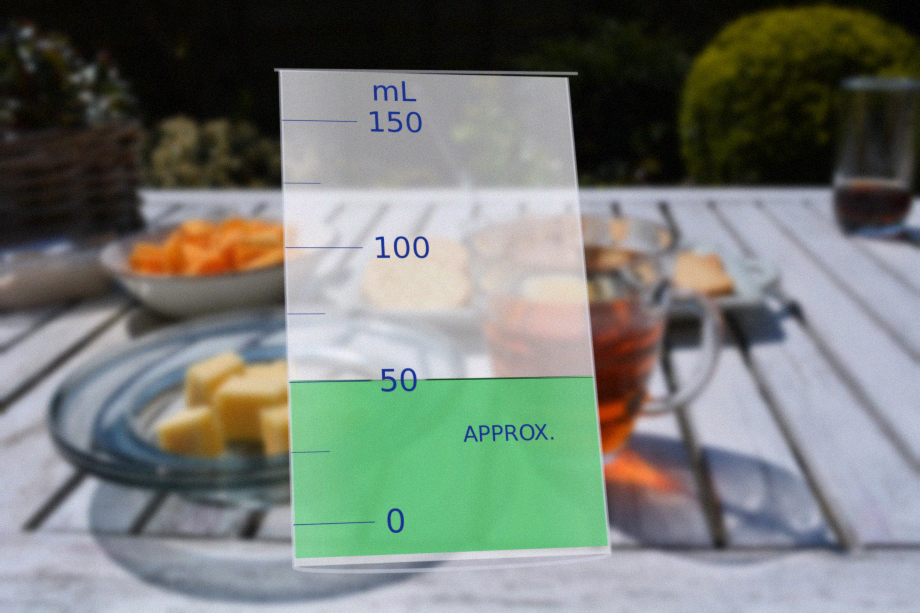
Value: 50 mL
